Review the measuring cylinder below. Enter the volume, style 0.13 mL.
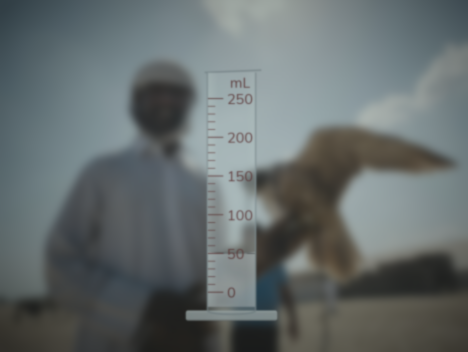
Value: 50 mL
